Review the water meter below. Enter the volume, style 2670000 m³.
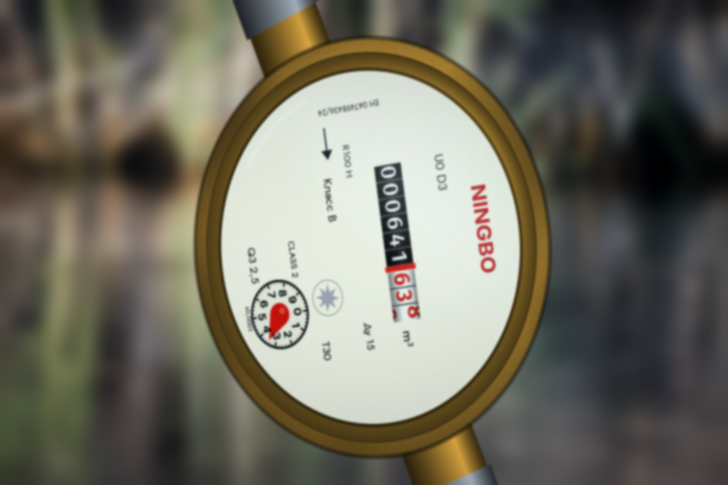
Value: 641.6383 m³
